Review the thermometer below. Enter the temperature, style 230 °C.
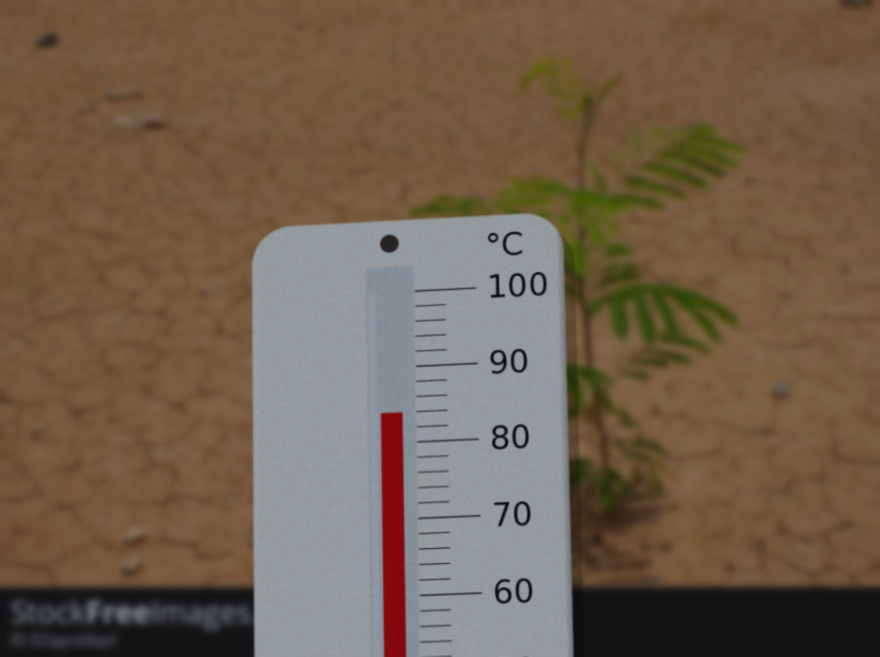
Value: 84 °C
